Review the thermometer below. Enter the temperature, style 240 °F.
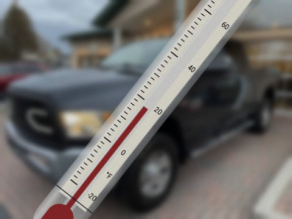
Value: 18 °F
